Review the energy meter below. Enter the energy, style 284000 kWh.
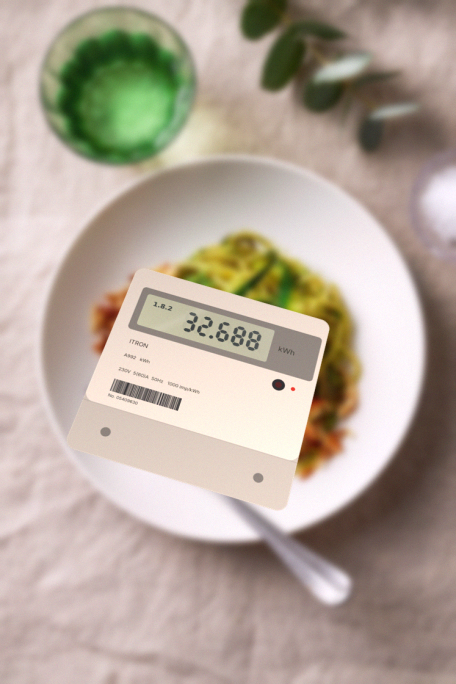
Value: 32.688 kWh
